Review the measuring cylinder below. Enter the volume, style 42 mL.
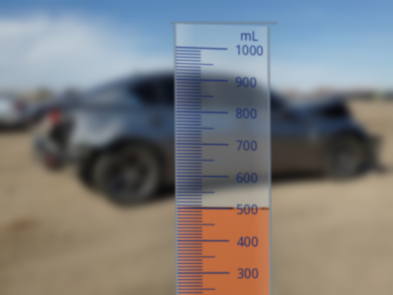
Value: 500 mL
